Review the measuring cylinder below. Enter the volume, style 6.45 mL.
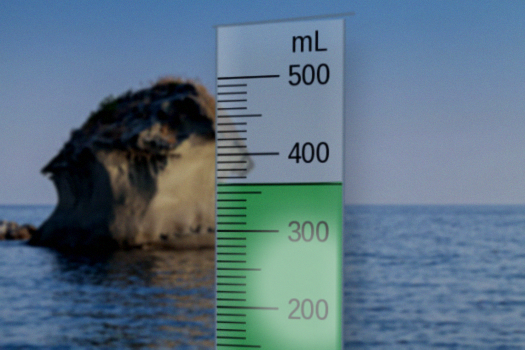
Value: 360 mL
